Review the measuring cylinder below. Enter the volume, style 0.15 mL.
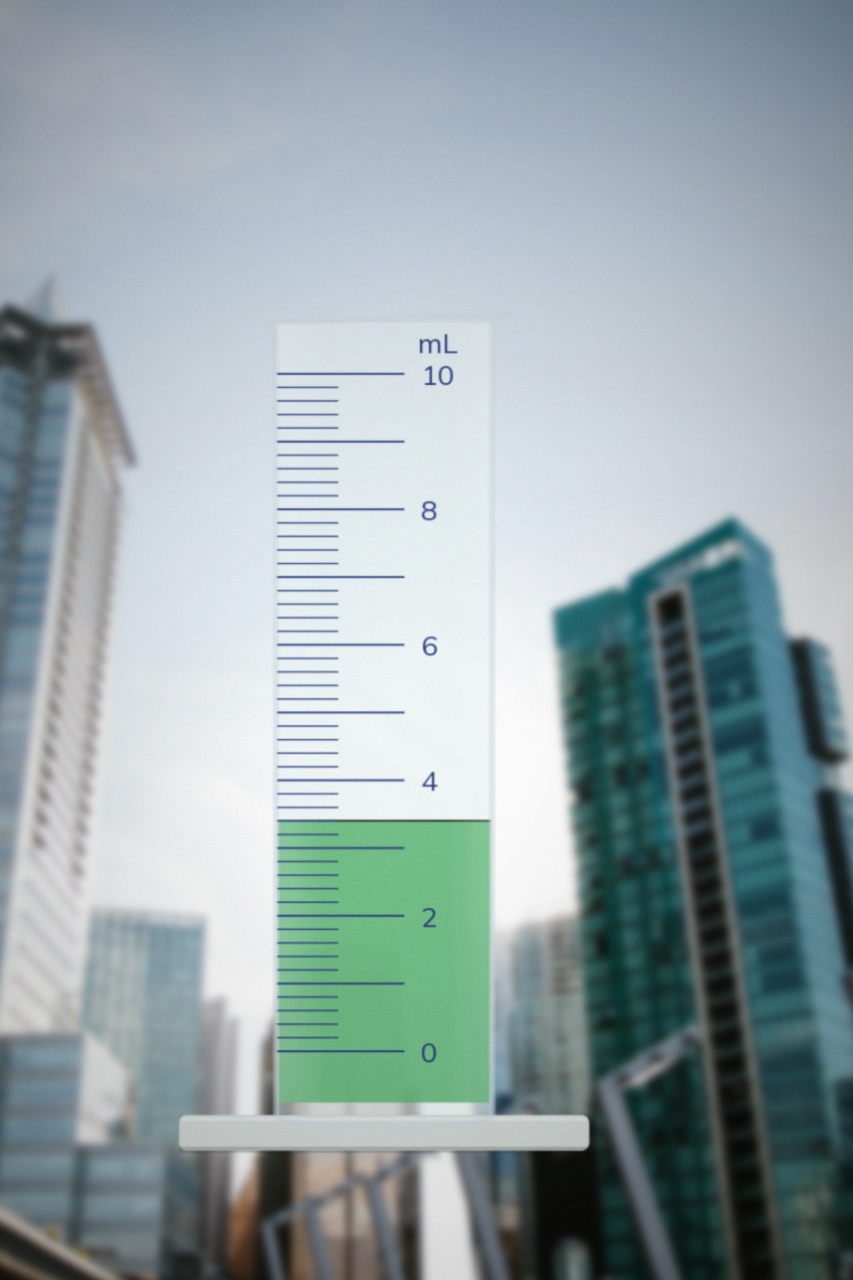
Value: 3.4 mL
